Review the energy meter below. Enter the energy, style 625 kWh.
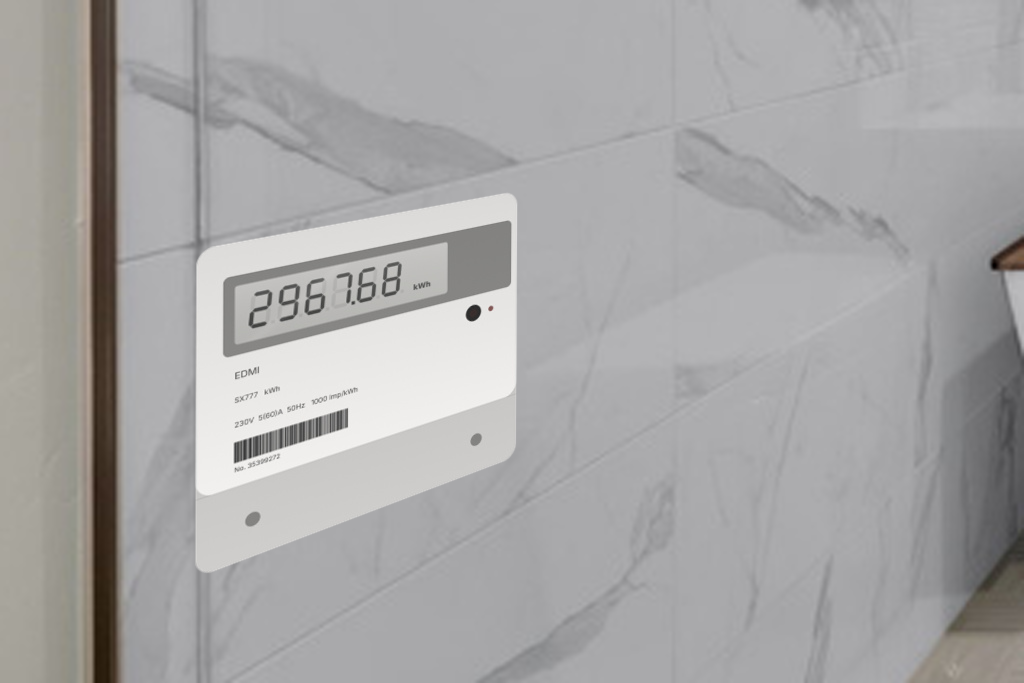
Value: 2967.68 kWh
